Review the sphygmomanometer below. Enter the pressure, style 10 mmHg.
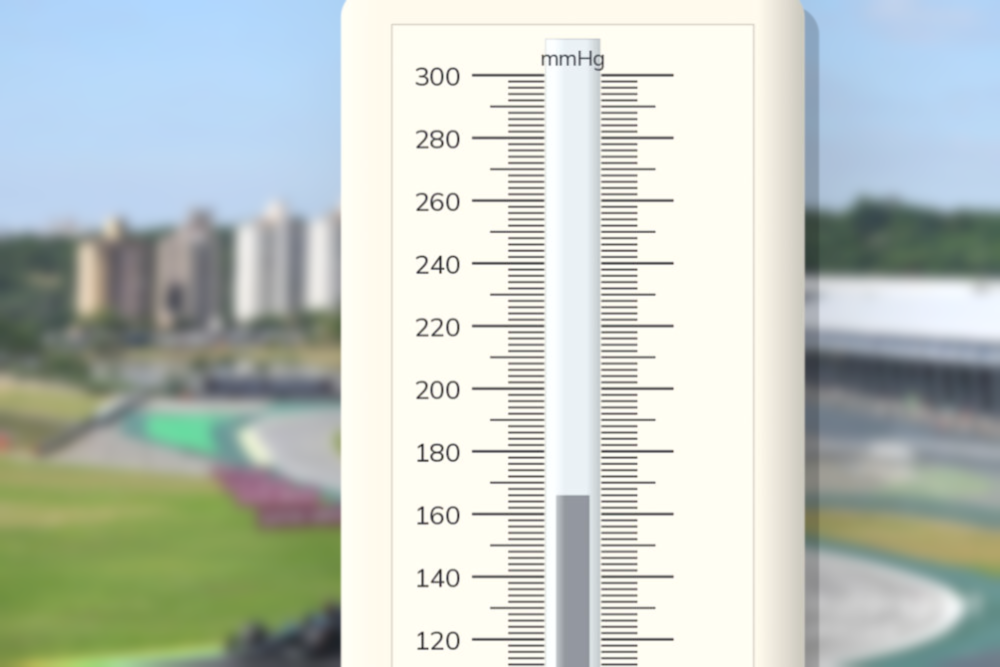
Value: 166 mmHg
